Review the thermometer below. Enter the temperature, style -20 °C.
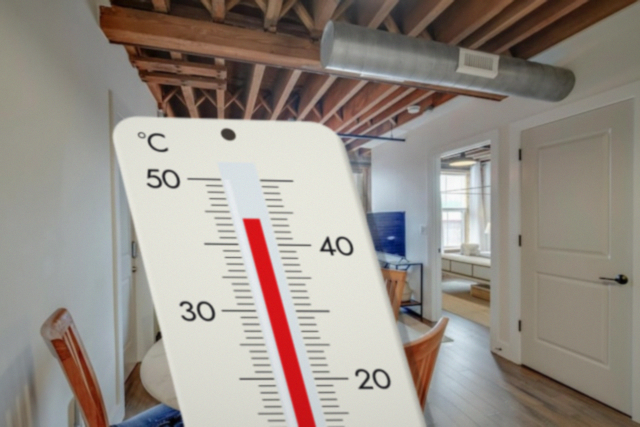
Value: 44 °C
